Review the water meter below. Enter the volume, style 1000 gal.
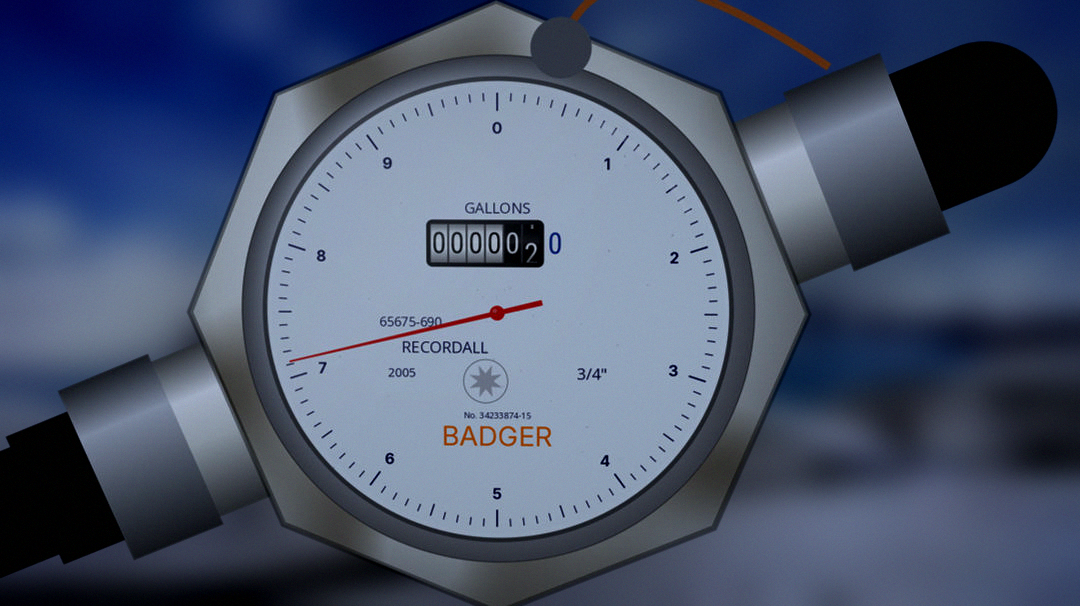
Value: 17.1 gal
